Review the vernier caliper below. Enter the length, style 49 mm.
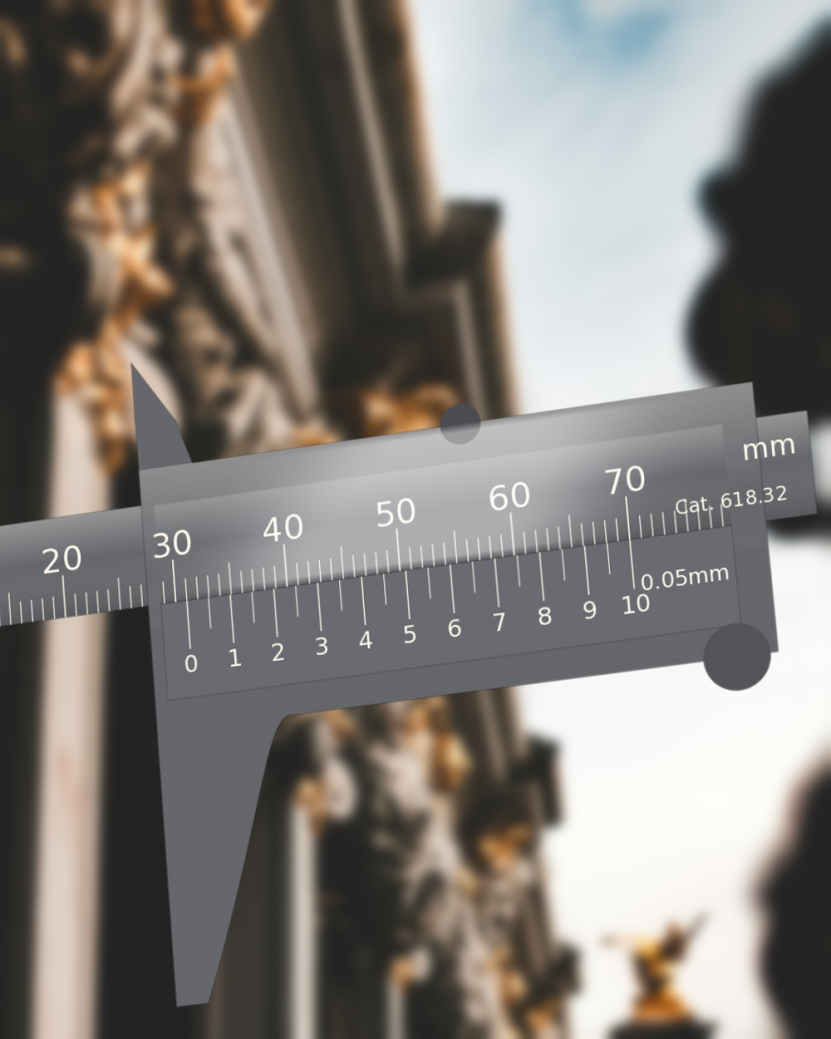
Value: 31.0 mm
